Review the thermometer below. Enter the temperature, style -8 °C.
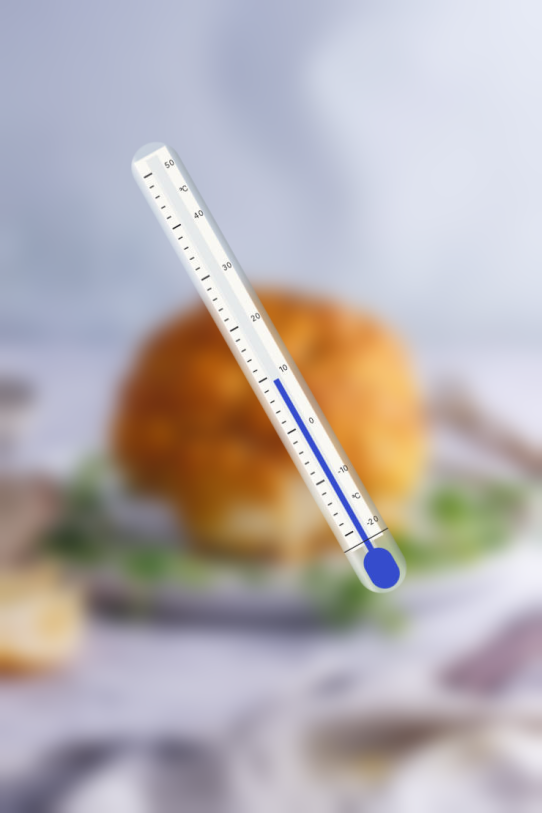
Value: 9 °C
